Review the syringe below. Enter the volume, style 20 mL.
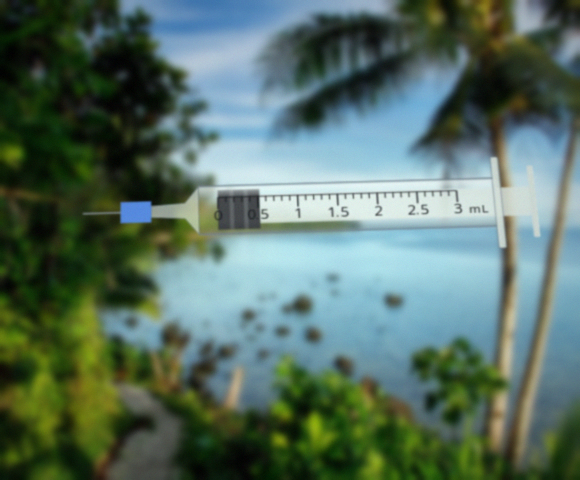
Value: 0 mL
